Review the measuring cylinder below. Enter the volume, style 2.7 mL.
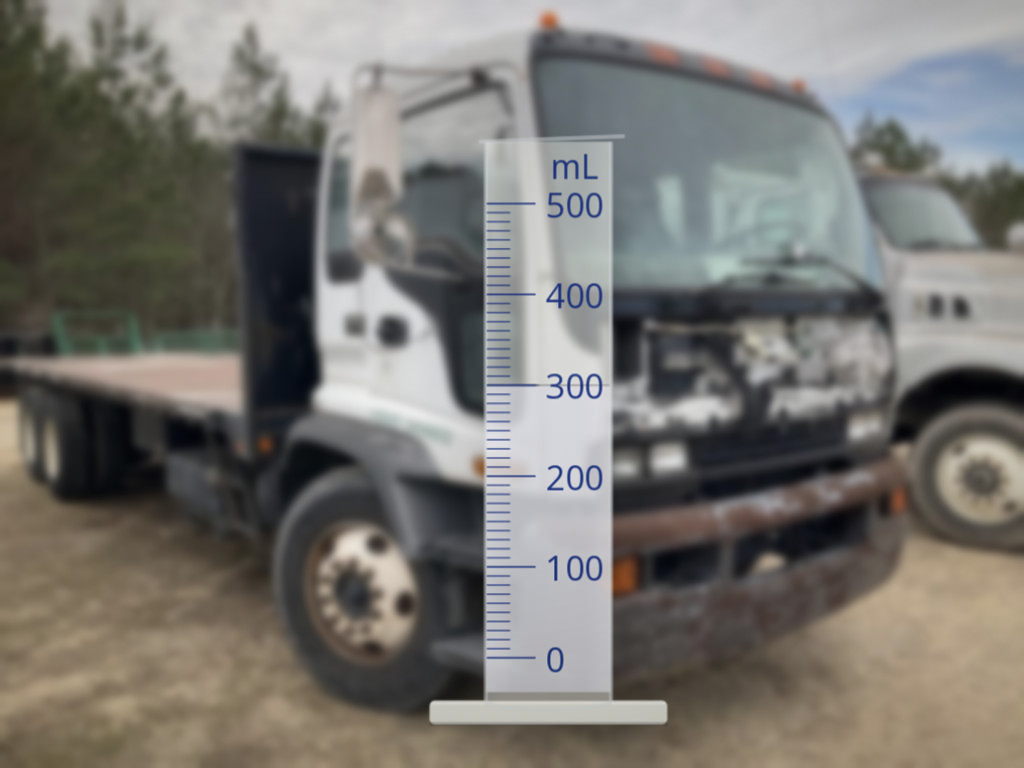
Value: 300 mL
